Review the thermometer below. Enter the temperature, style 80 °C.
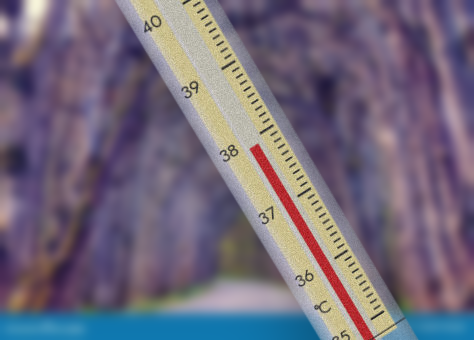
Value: 37.9 °C
